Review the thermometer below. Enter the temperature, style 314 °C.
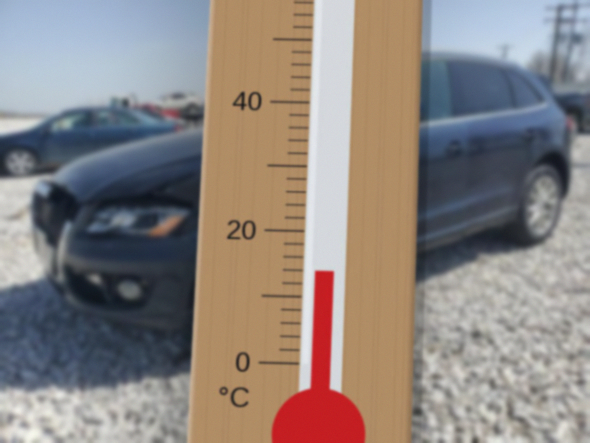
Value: 14 °C
